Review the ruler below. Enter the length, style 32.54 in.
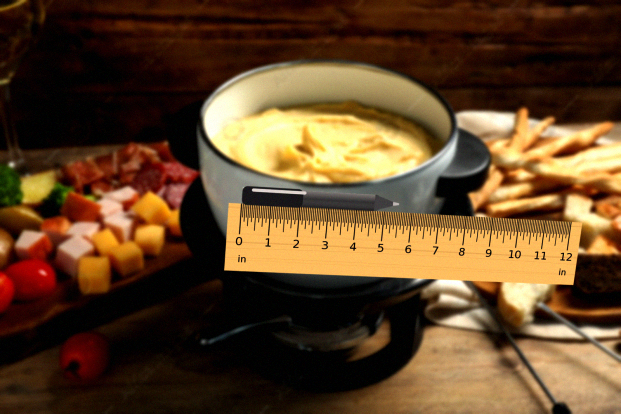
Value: 5.5 in
